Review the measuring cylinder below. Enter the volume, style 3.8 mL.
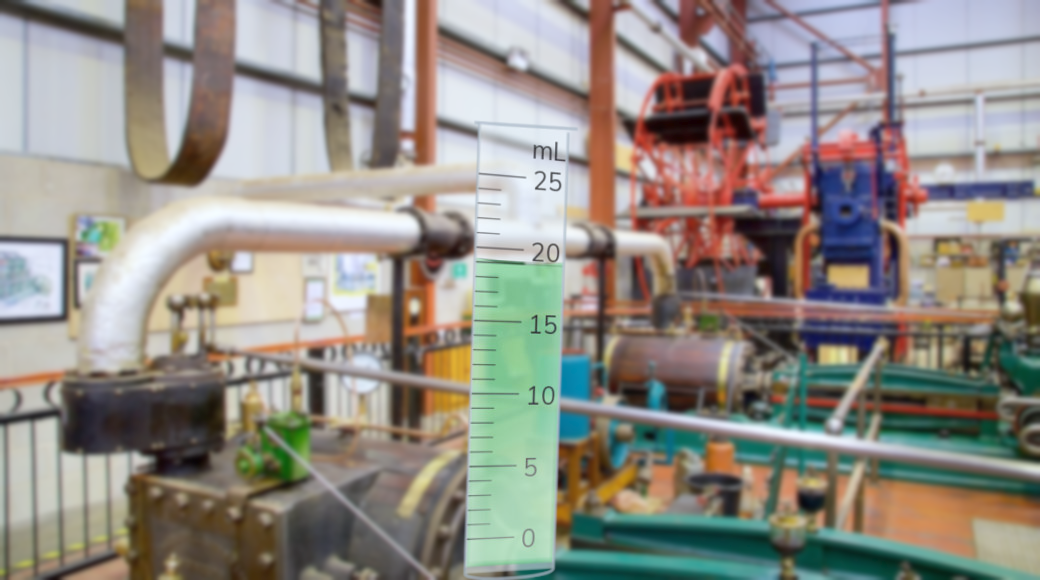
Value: 19 mL
